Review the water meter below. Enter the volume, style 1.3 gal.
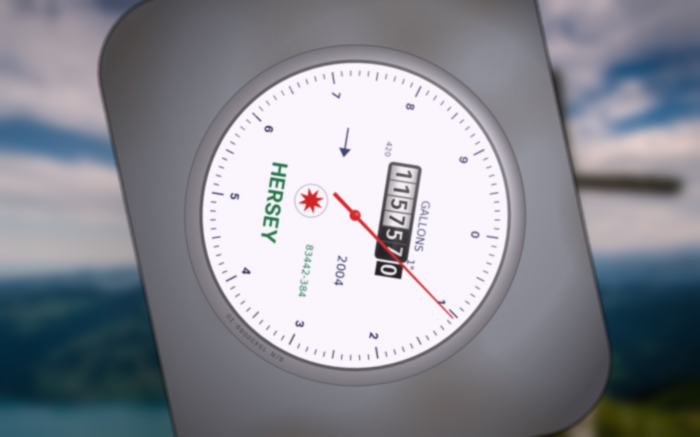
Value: 1157571.0 gal
